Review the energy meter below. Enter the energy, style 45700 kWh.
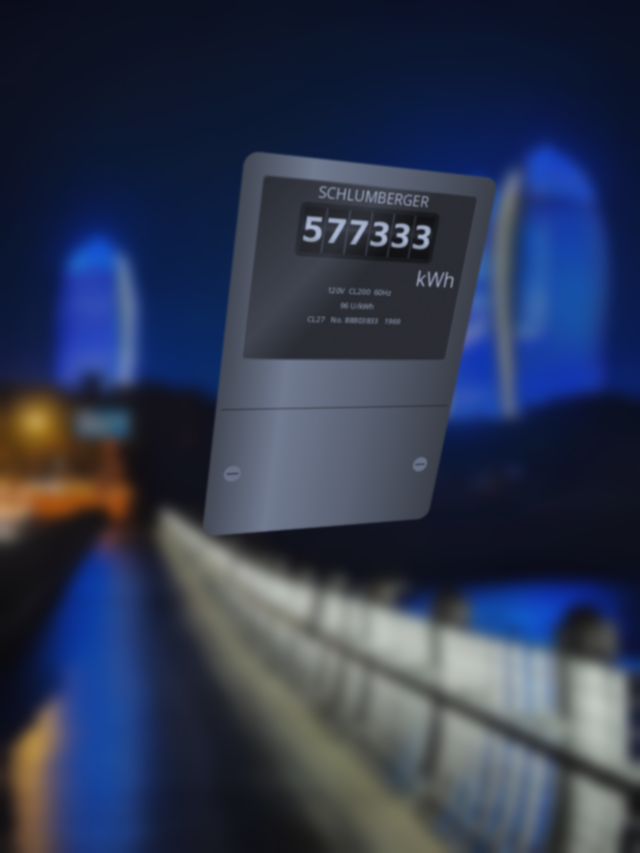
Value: 577333 kWh
